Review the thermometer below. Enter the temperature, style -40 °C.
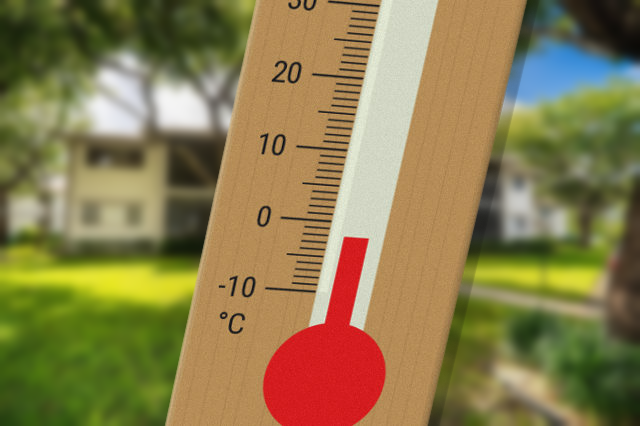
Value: -2 °C
